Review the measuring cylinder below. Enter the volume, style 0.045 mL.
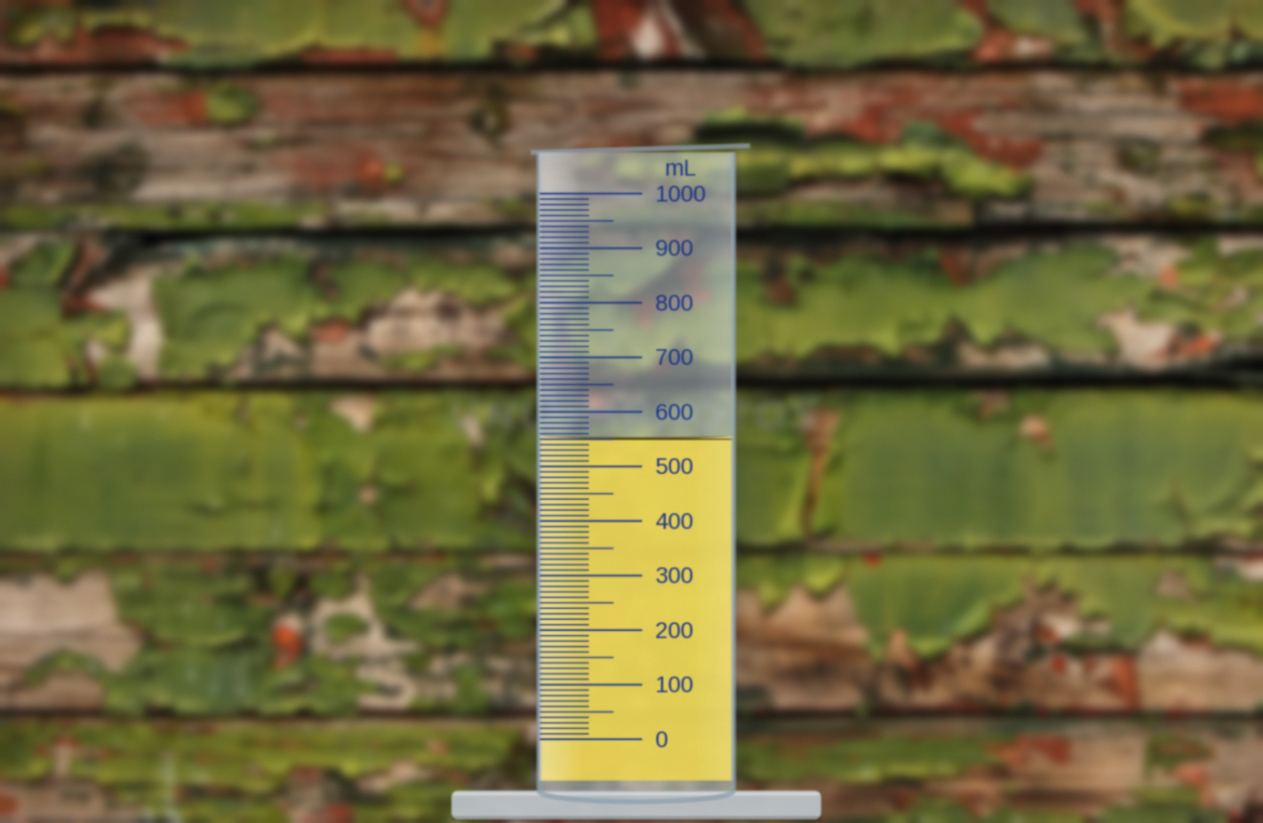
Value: 550 mL
